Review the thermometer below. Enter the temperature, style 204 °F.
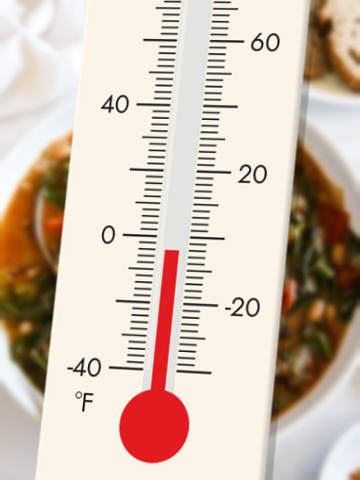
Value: -4 °F
